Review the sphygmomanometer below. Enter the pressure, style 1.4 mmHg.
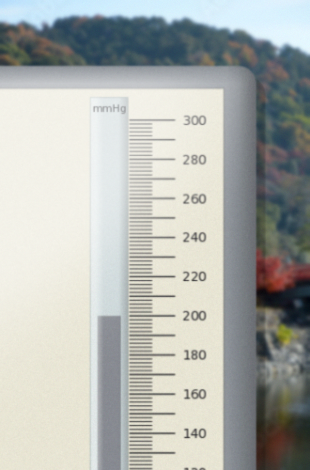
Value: 200 mmHg
